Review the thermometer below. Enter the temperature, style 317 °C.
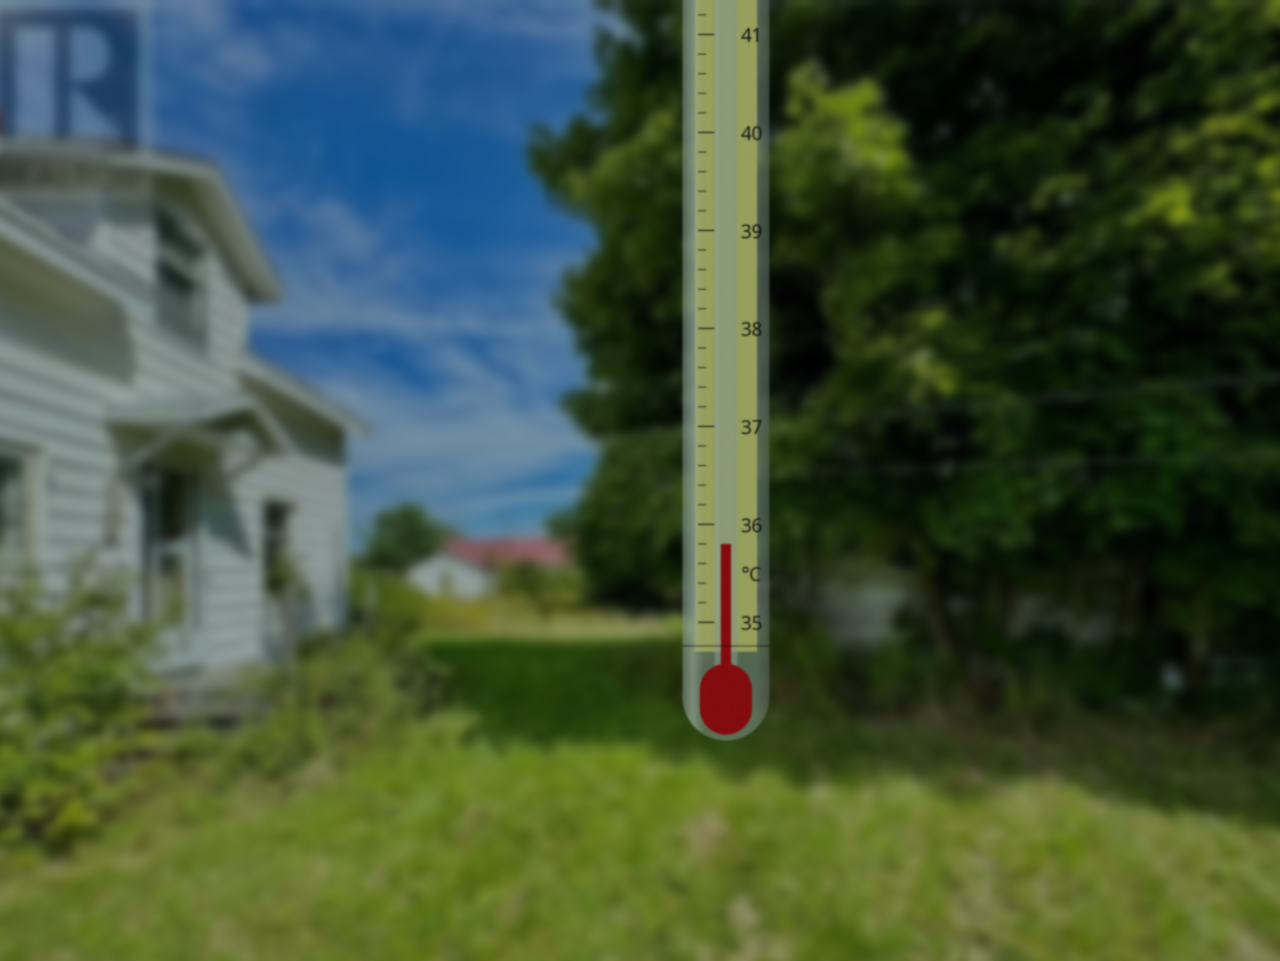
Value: 35.8 °C
